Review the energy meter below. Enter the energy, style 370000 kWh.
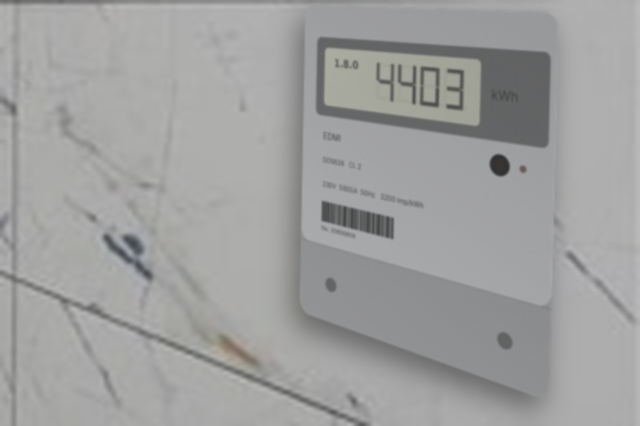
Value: 4403 kWh
